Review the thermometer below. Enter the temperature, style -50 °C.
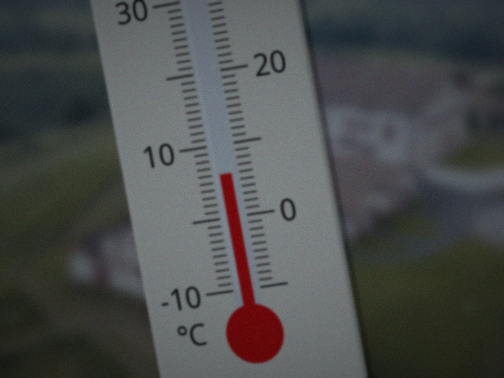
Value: 6 °C
